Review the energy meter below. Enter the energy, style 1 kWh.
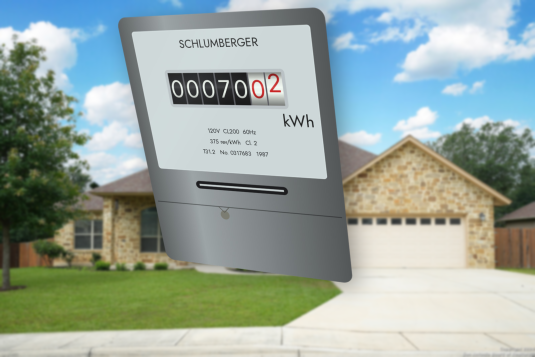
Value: 70.02 kWh
